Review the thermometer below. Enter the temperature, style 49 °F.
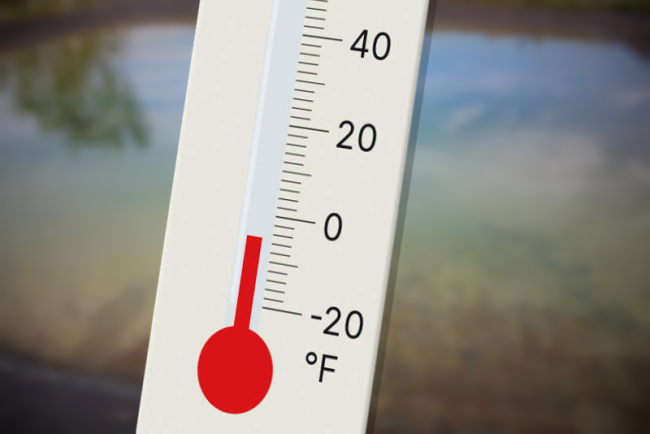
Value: -5 °F
